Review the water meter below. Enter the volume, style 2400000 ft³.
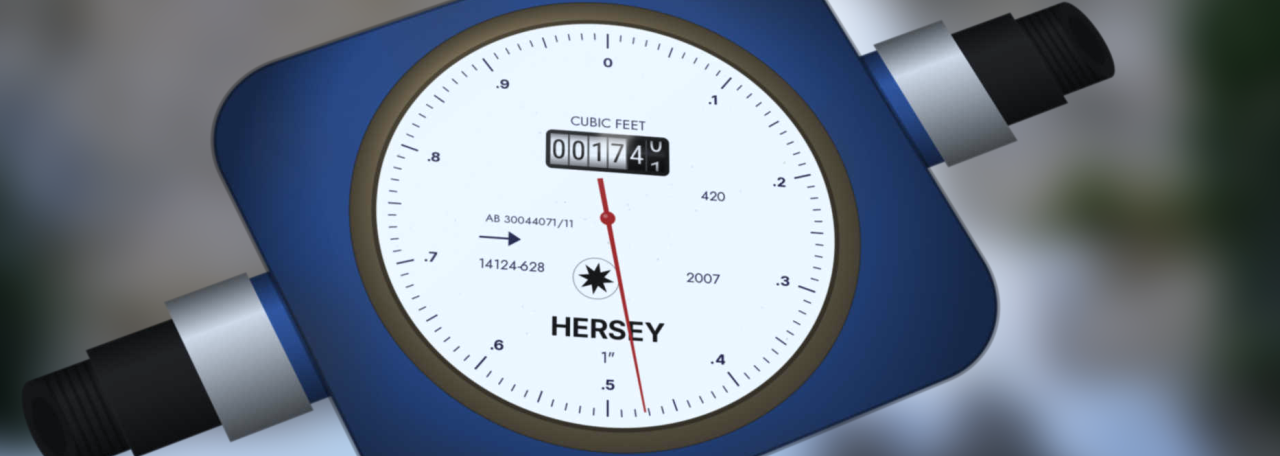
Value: 1740.47 ft³
